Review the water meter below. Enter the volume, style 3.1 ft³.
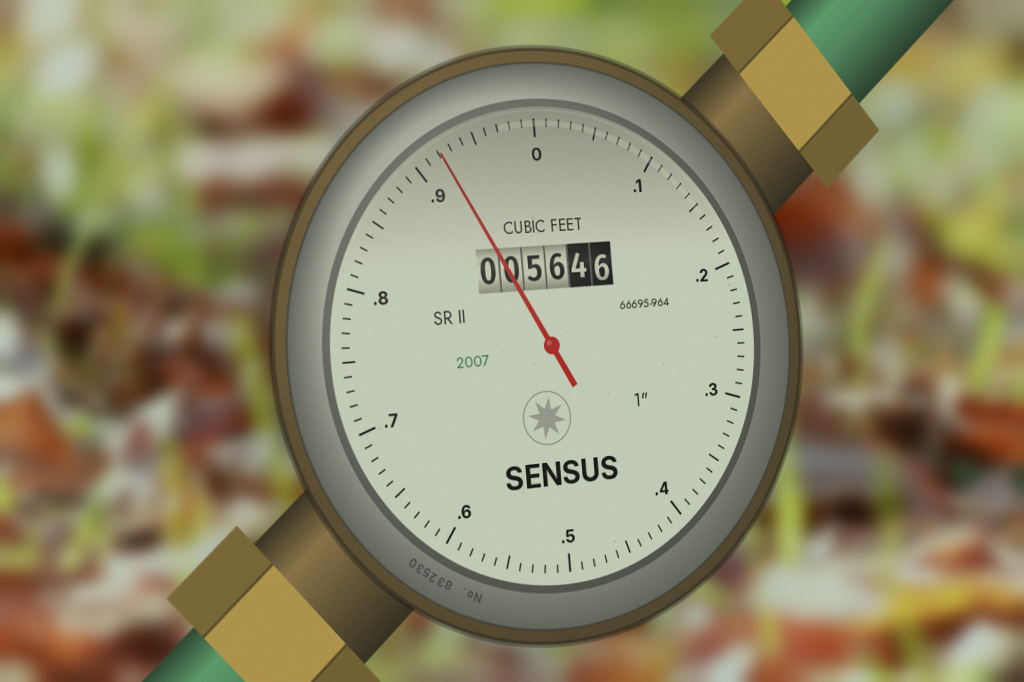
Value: 5645.92 ft³
